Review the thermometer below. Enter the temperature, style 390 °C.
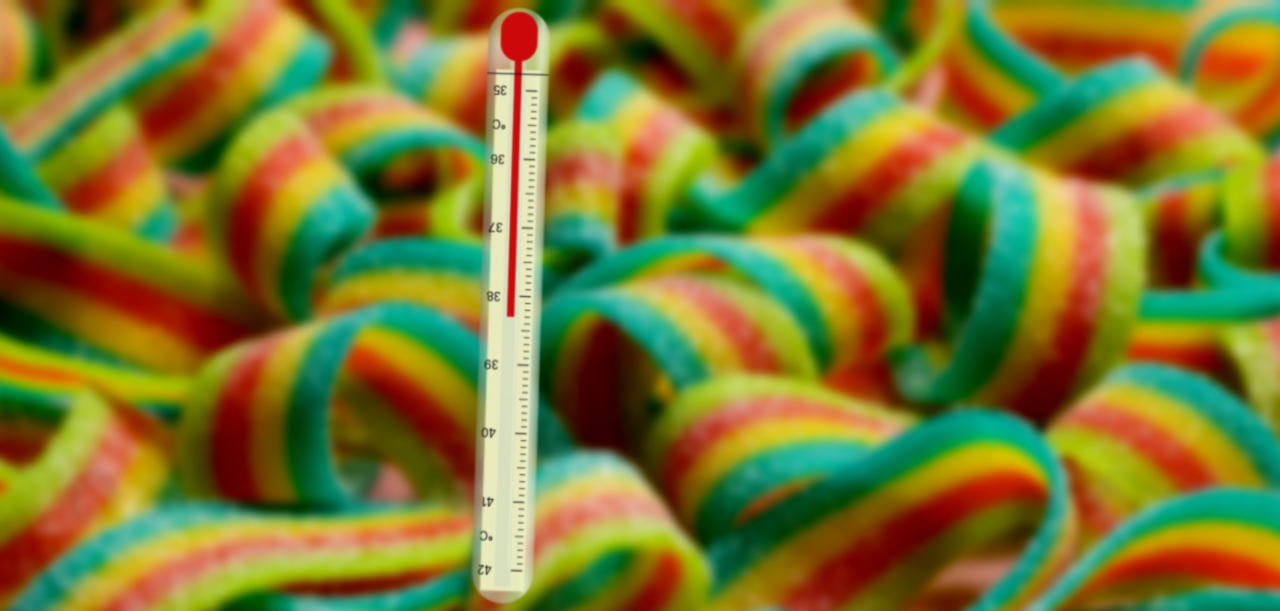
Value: 38.3 °C
